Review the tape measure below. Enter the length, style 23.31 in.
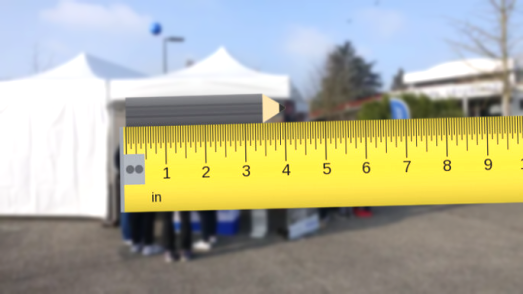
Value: 4 in
